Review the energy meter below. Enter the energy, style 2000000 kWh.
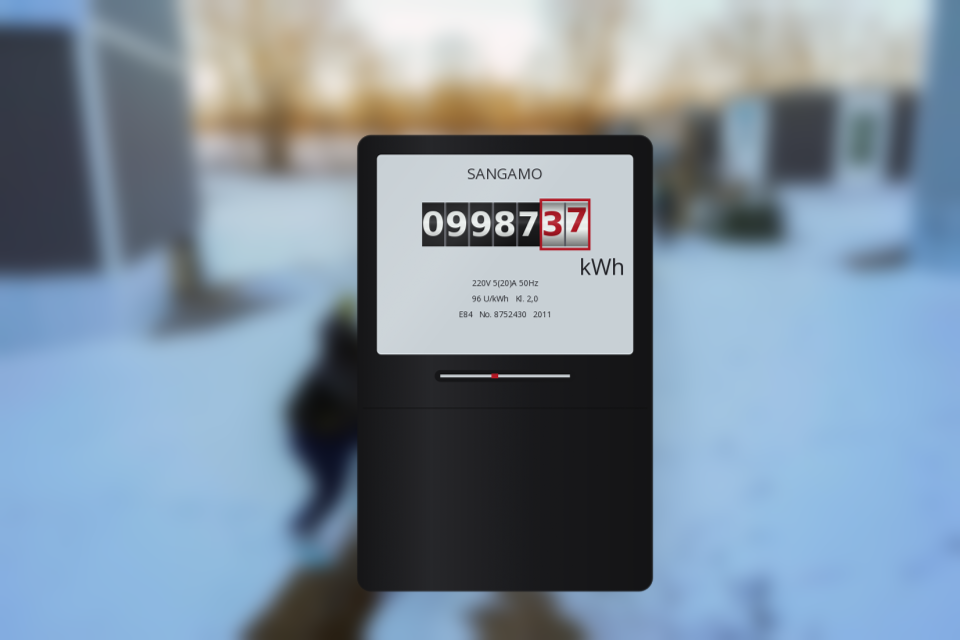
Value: 9987.37 kWh
